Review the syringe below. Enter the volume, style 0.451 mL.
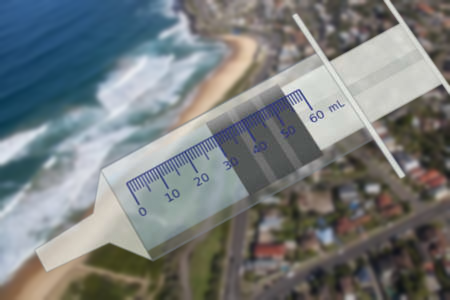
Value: 30 mL
